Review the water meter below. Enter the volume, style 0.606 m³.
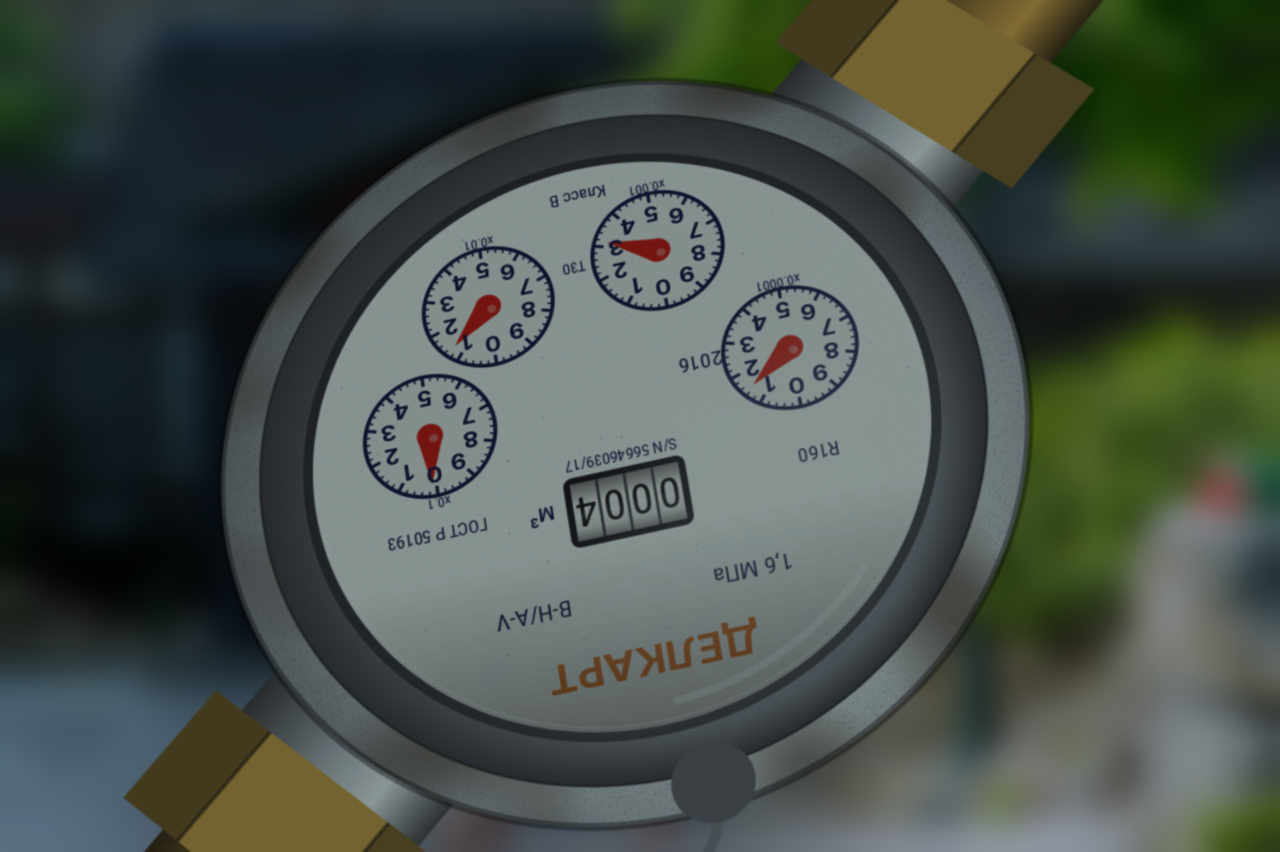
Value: 4.0131 m³
